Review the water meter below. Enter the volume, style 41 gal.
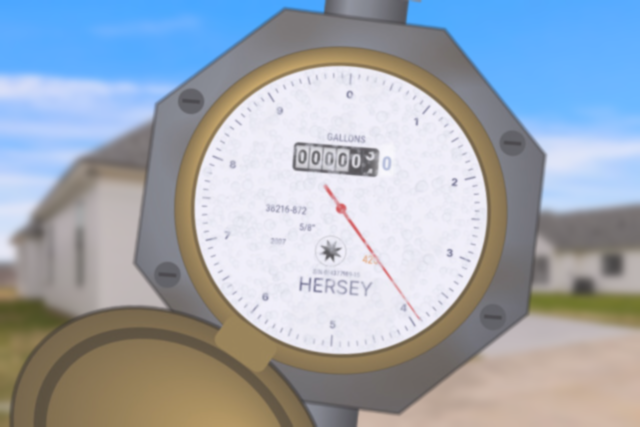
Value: 33.9 gal
